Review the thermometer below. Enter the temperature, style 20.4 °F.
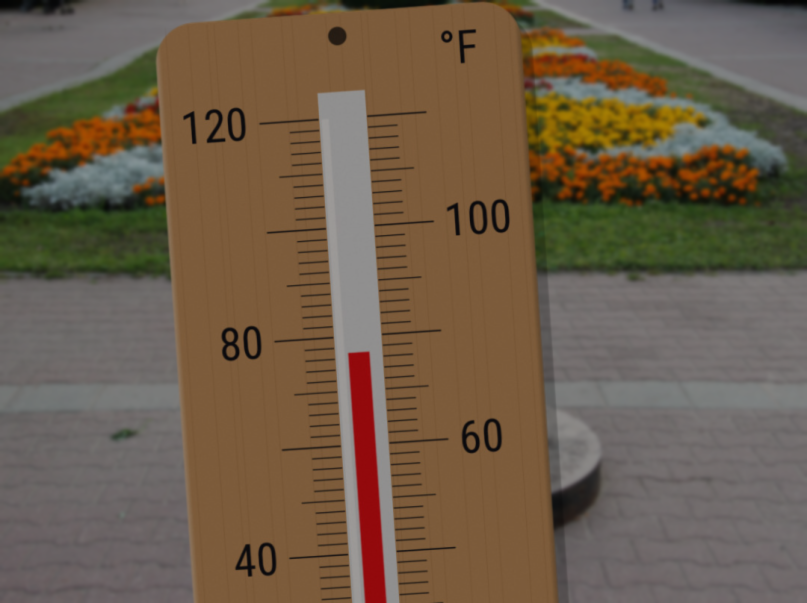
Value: 77 °F
